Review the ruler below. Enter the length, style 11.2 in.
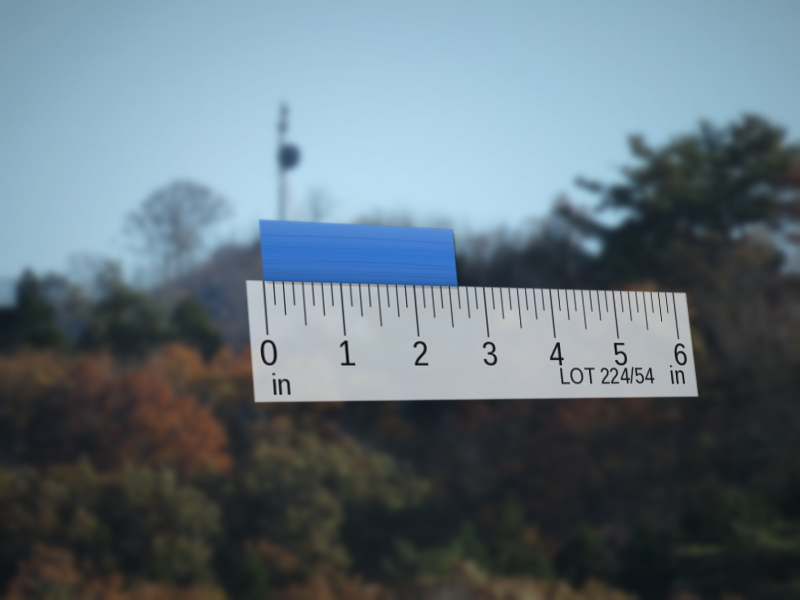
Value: 2.625 in
